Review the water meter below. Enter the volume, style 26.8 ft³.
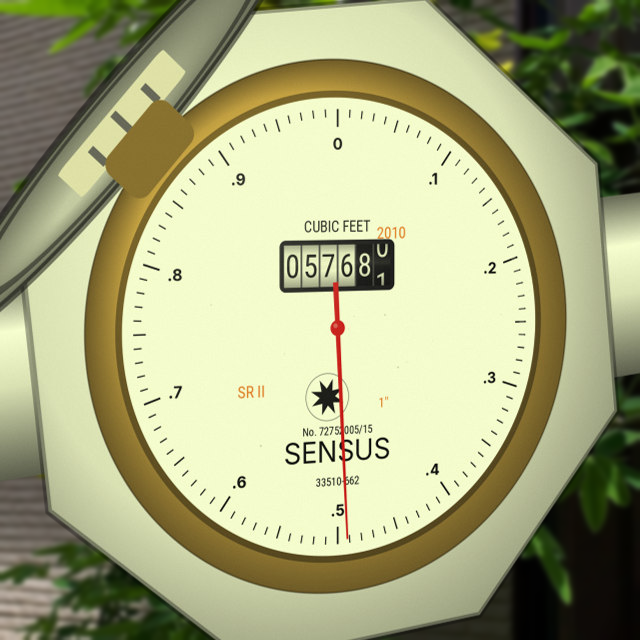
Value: 57680.49 ft³
